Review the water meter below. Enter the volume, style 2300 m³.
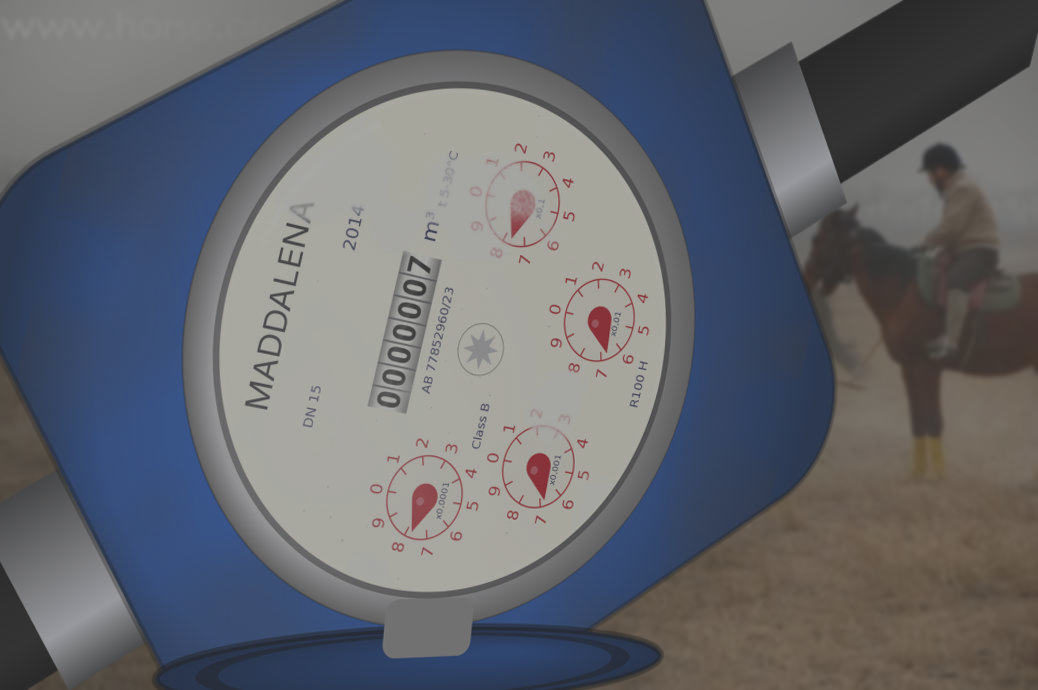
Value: 7.7667 m³
